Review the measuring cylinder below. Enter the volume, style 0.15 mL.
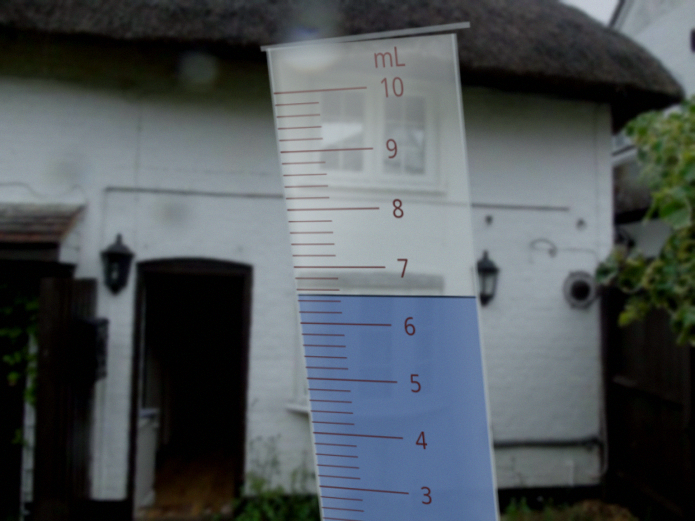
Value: 6.5 mL
